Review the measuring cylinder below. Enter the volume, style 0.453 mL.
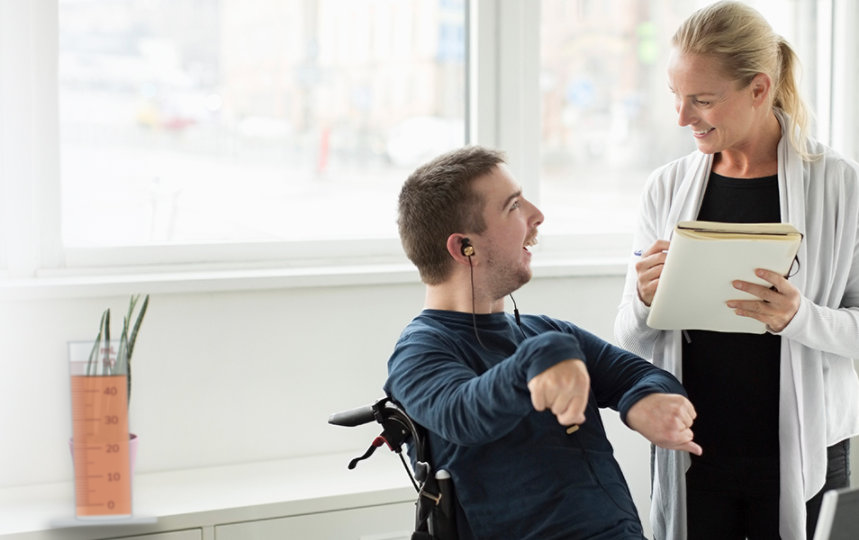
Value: 45 mL
